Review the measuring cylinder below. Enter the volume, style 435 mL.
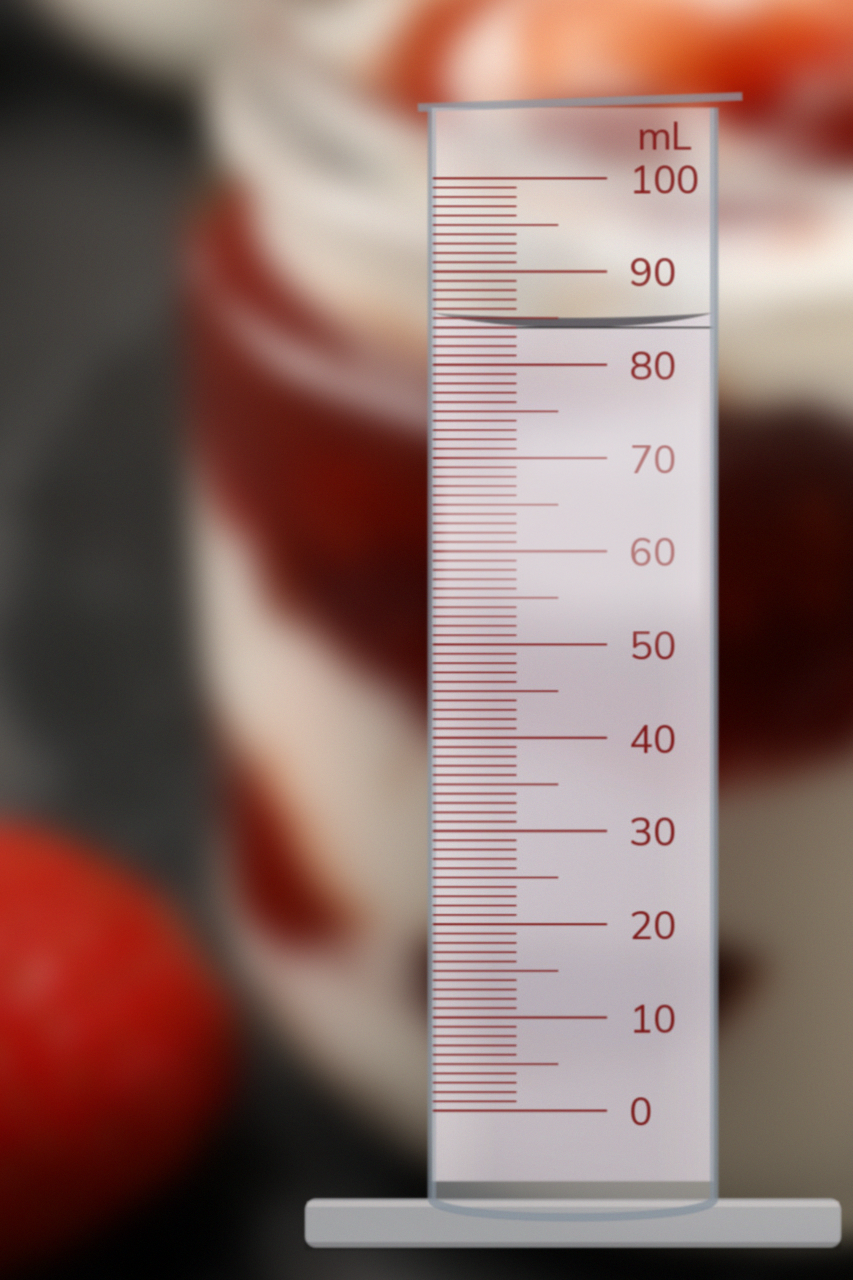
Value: 84 mL
